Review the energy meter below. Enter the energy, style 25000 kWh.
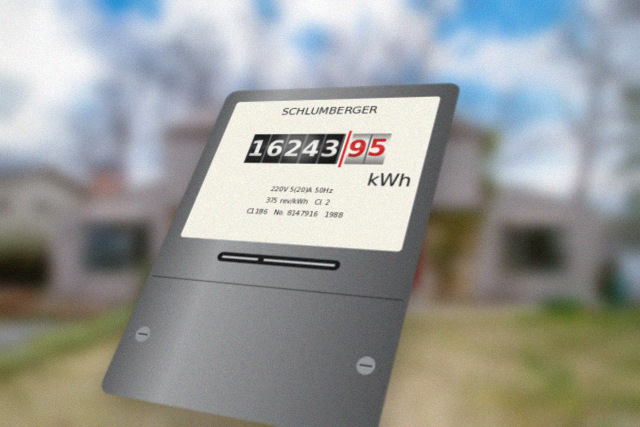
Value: 16243.95 kWh
